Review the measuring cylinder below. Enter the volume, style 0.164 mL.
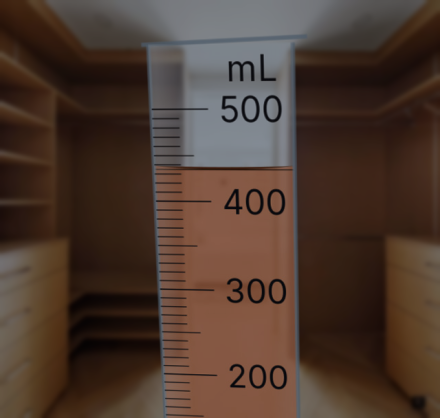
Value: 435 mL
